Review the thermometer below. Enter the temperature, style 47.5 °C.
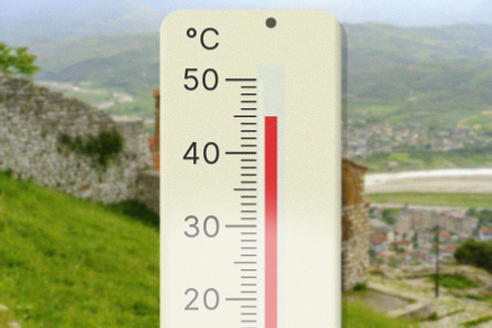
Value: 45 °C
